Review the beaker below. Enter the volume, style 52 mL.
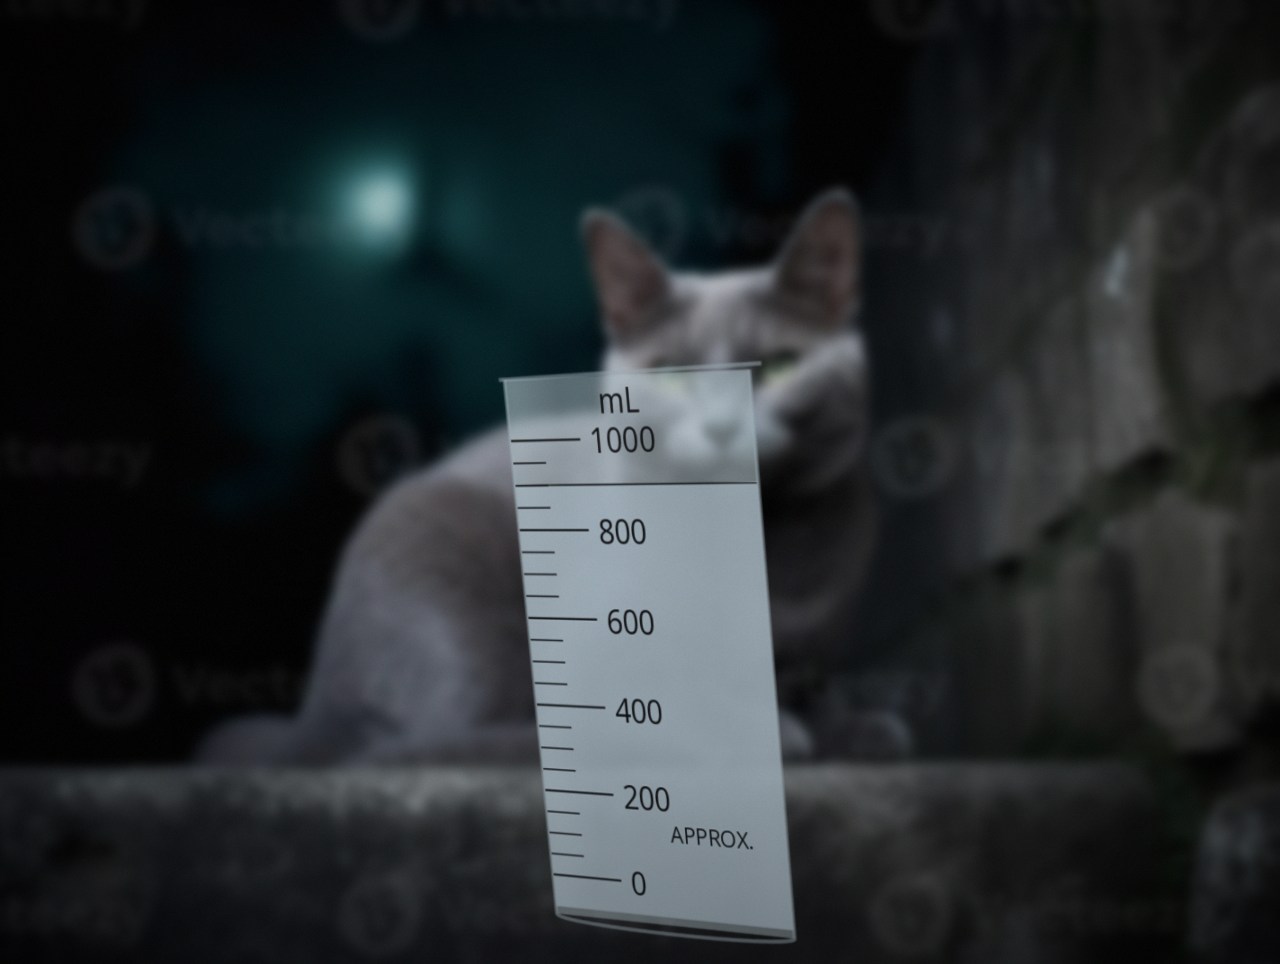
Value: 900 mL
